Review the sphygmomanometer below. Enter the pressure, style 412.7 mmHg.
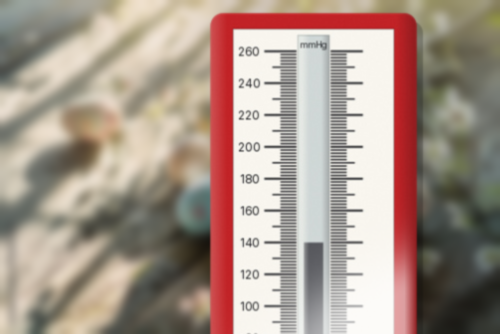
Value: 140 mmHg
